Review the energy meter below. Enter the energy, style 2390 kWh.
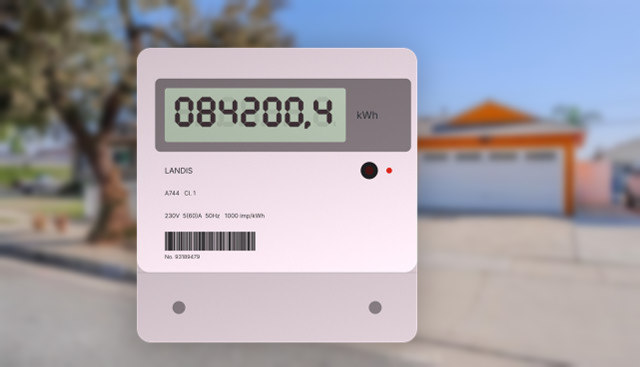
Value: 84200.4 kWh
